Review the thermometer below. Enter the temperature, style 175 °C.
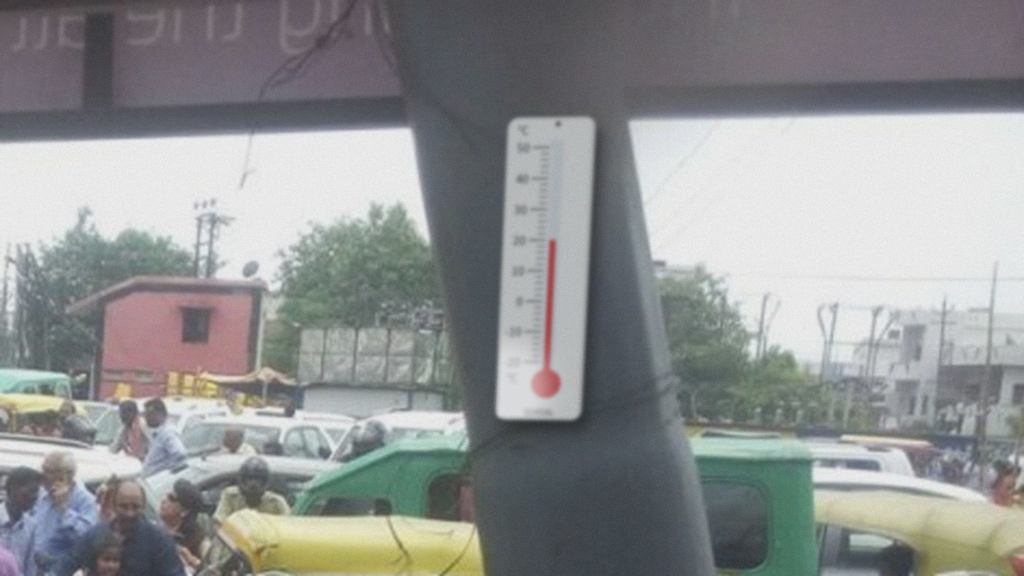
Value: 20 °C
